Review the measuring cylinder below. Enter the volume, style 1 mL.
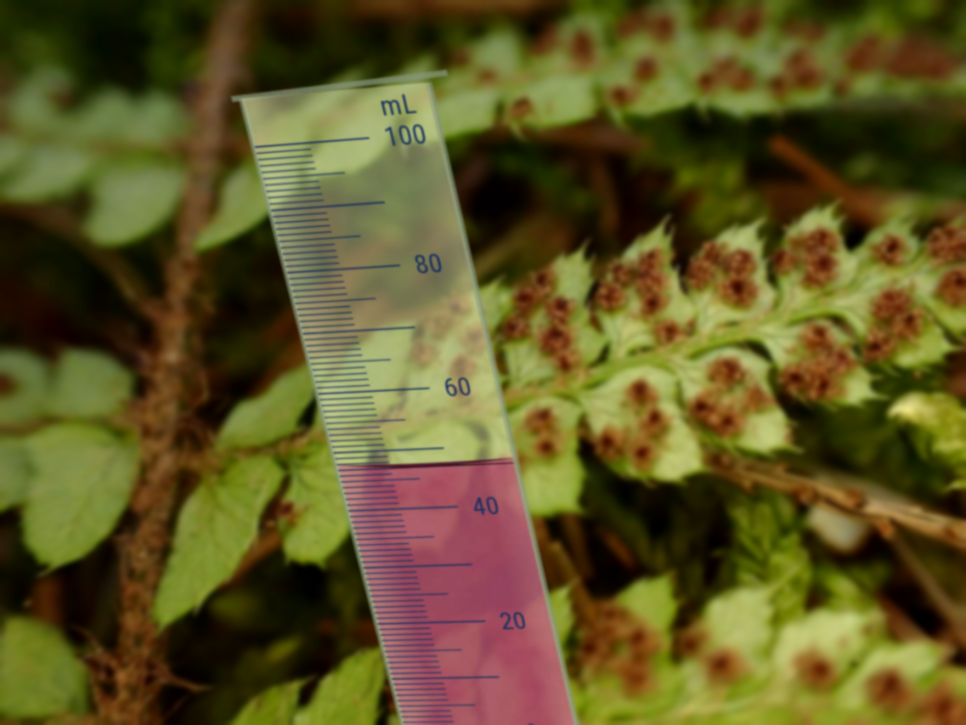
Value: 47 mL
